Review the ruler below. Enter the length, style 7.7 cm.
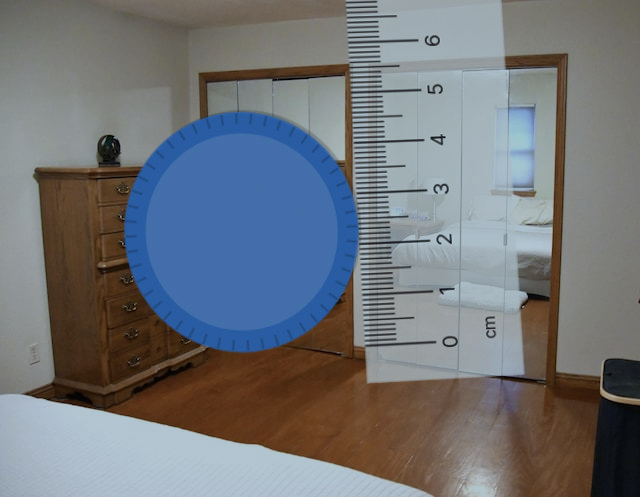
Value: 4.7 cm
